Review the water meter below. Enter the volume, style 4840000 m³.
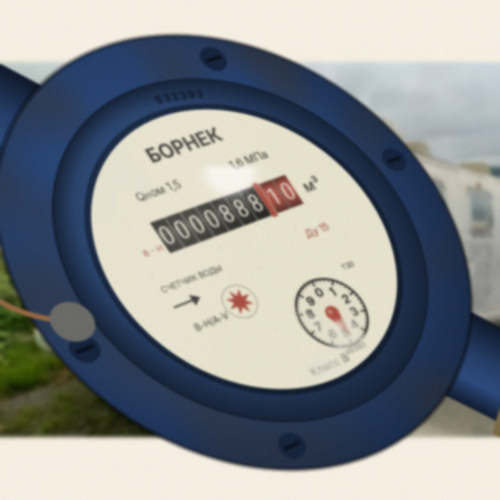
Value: 888.104 m³
